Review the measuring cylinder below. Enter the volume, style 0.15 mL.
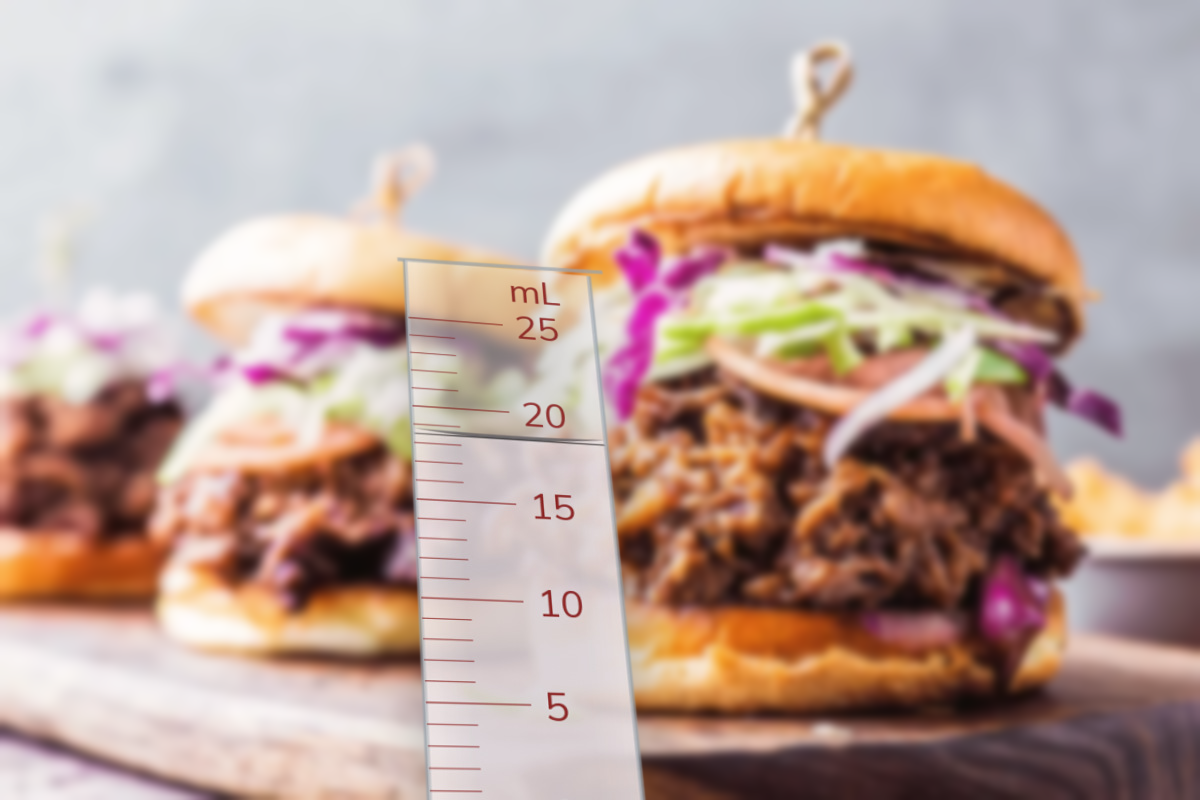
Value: 18.5 mL
